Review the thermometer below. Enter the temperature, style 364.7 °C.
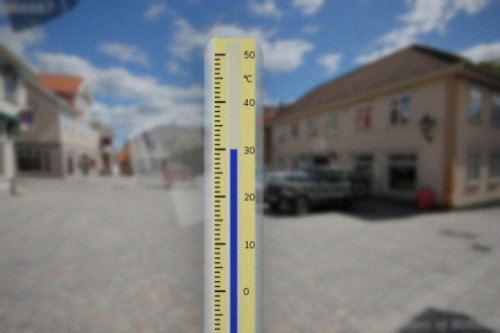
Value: 30 °C
